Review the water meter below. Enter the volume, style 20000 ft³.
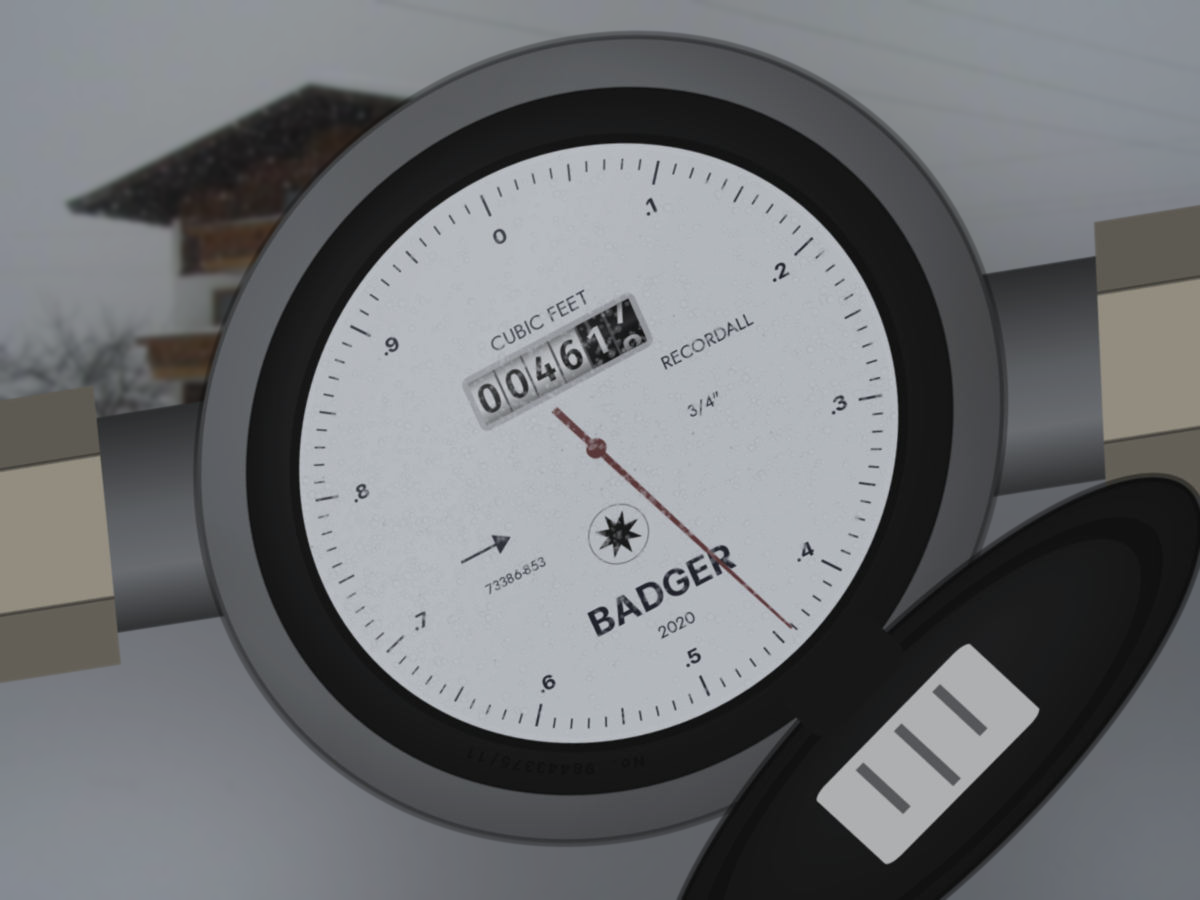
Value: 4617.44 ft³
